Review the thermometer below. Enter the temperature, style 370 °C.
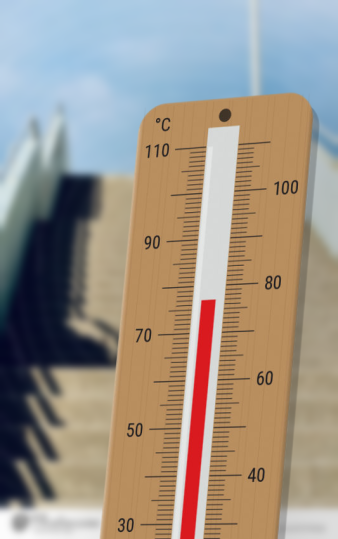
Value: 77 °C
